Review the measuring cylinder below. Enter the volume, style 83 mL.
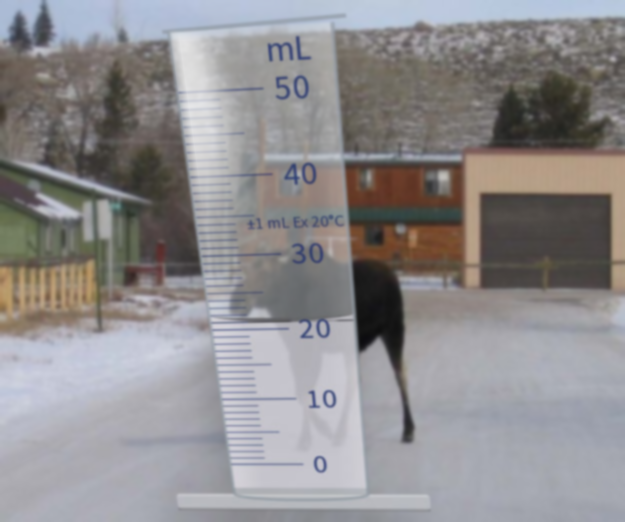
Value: 21 mL
